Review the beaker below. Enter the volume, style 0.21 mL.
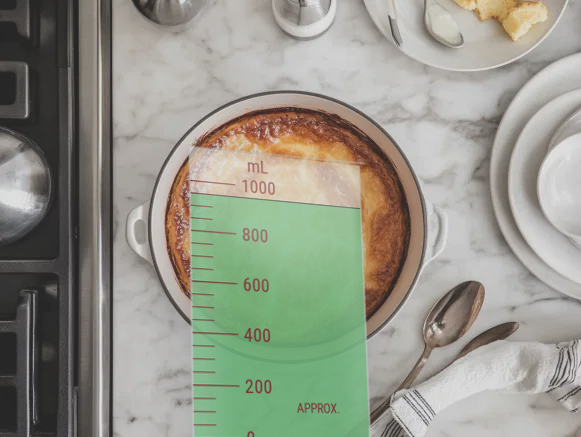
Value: 950 mL
